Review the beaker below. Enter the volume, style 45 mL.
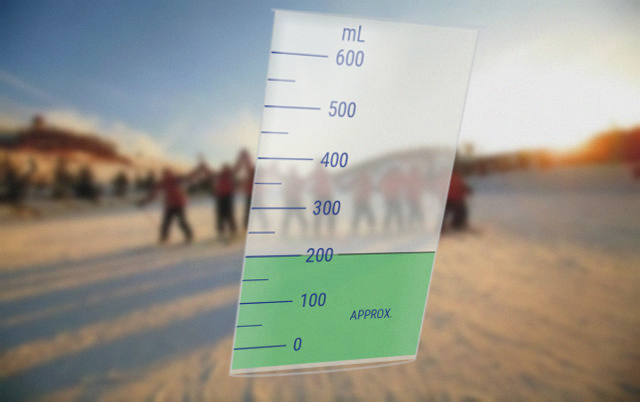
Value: 200 mL
